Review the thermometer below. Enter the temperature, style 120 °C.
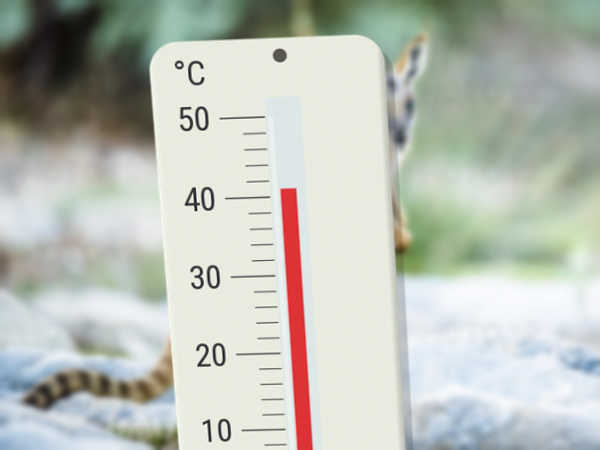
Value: 41 °C
